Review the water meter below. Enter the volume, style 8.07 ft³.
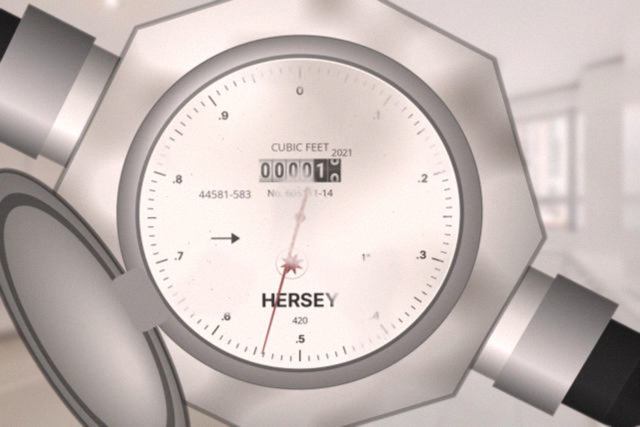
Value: 18.54 ft³
